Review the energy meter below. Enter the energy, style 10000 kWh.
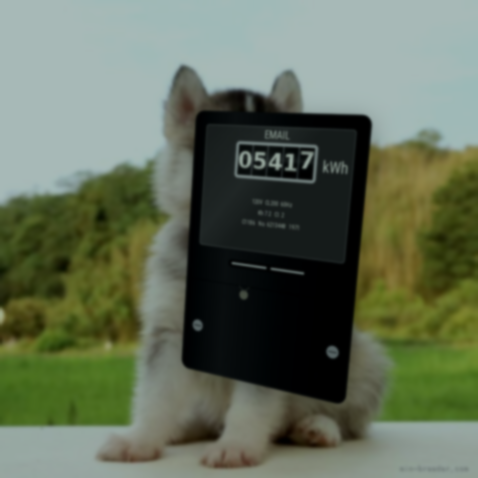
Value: 5417 kWh
